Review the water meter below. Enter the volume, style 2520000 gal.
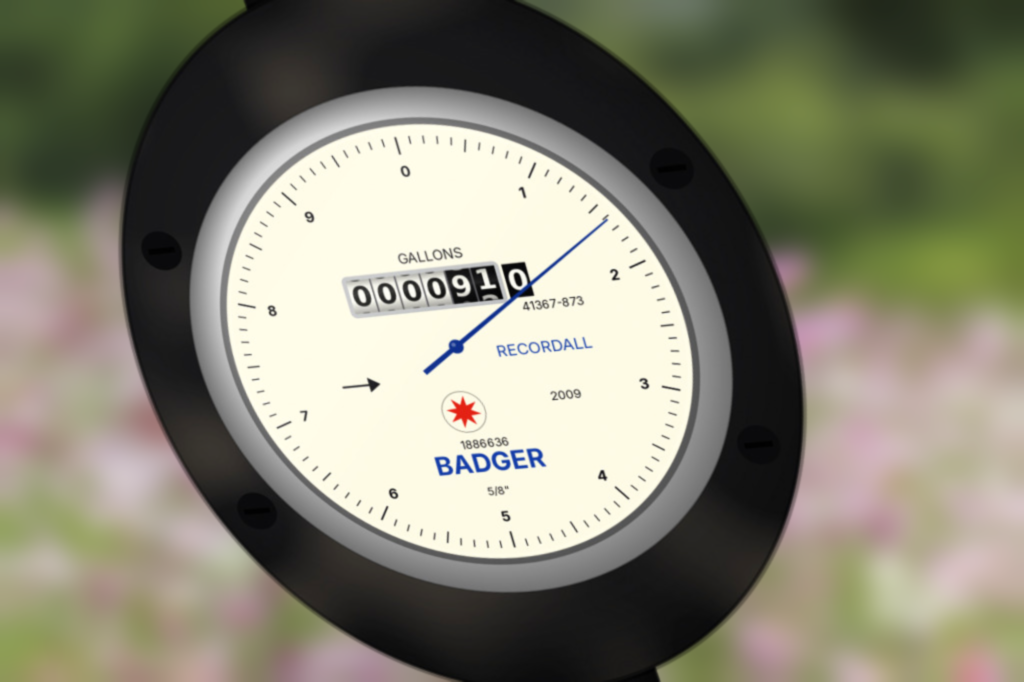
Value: 911.6 gal
